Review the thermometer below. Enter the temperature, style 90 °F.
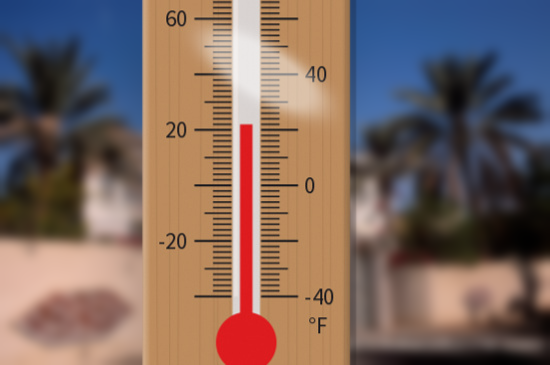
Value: 22 °F
